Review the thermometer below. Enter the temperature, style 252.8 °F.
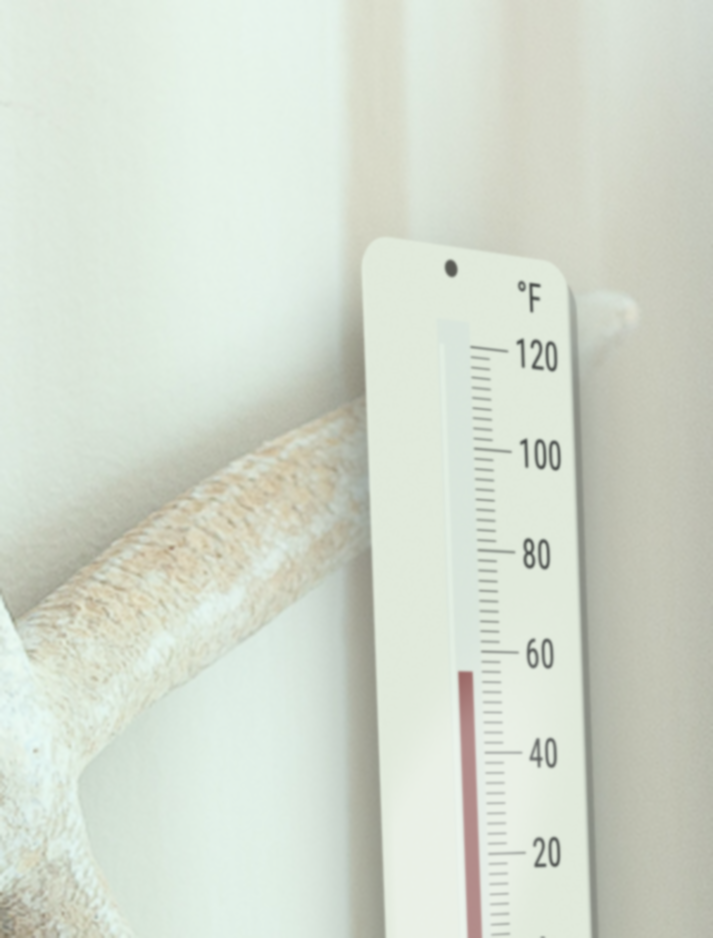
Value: 56 °F
